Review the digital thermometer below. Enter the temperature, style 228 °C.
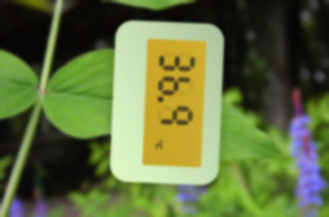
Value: 36.9 °C
